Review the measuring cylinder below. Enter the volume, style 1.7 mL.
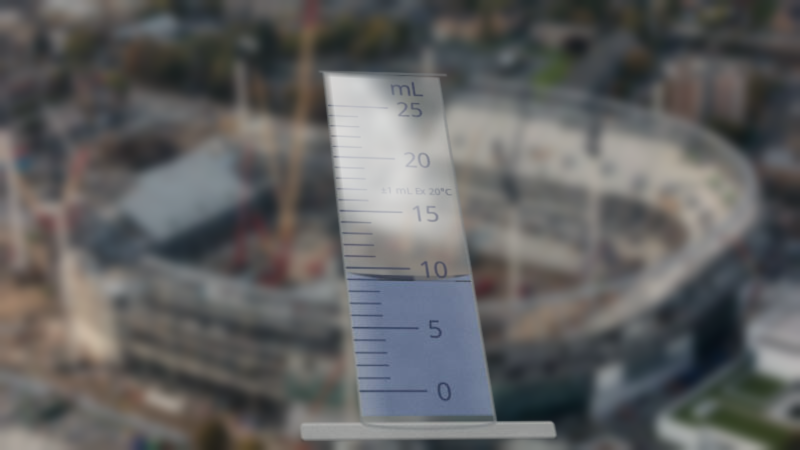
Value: 9 mL
